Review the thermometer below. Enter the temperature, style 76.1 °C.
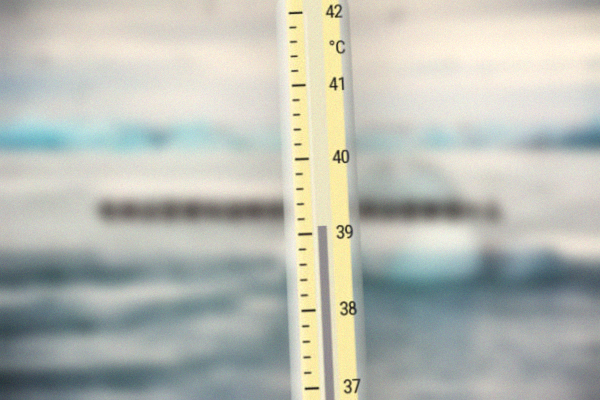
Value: 39.1 °C
